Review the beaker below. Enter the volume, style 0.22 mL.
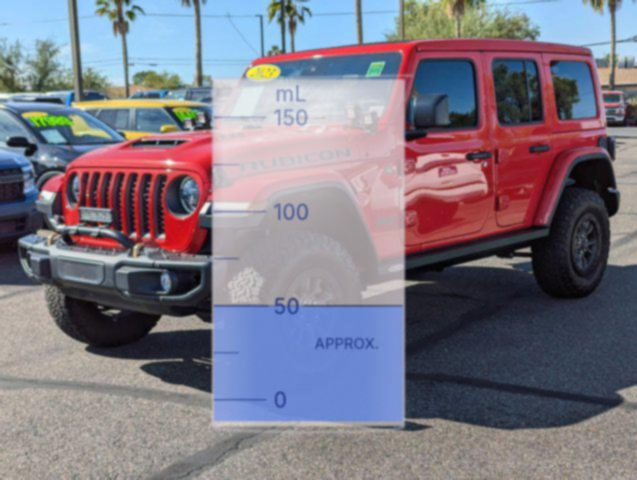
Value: 50 mL
